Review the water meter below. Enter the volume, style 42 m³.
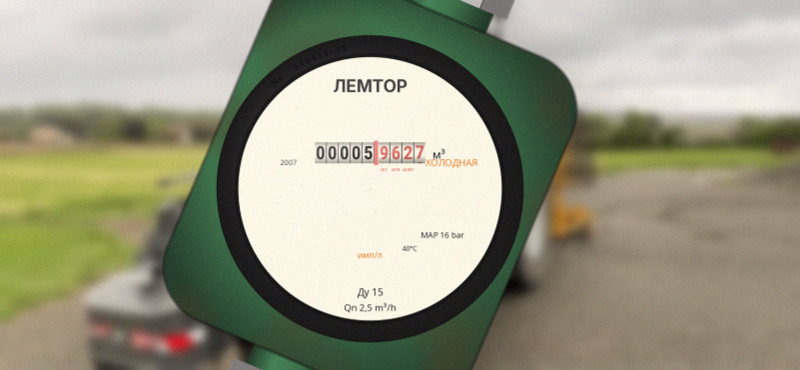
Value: 5.9627 m³
